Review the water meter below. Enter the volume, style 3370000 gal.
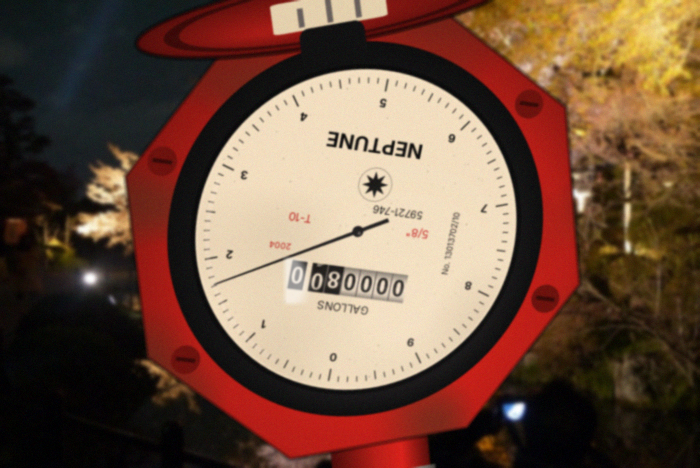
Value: 801.7 gal
